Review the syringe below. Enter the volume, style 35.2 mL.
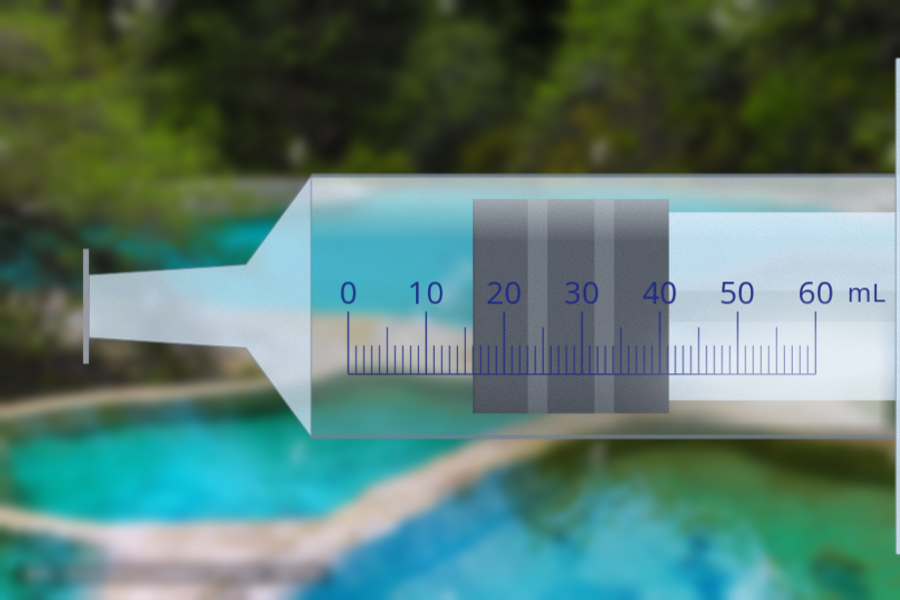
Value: 16 mL
